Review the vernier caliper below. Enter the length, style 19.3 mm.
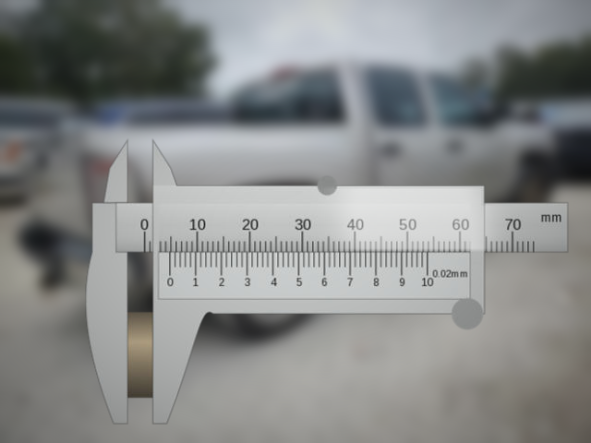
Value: 4.8 mm
